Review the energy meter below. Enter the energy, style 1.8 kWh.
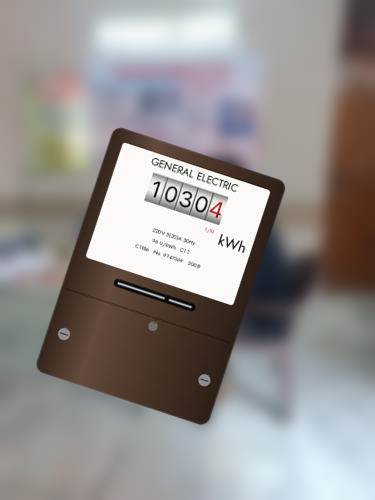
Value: 1030.4 kWh
